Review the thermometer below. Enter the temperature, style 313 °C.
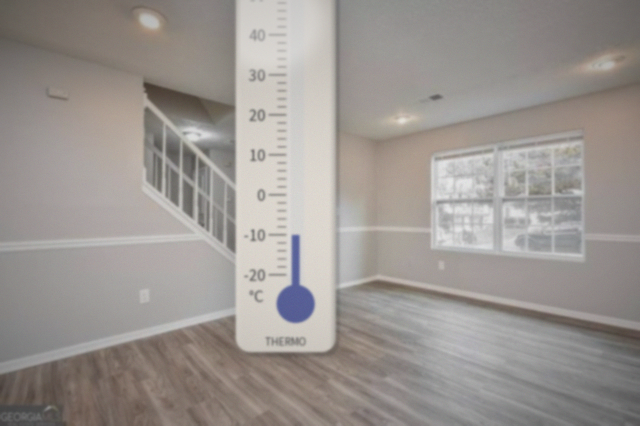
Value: -10 °C
